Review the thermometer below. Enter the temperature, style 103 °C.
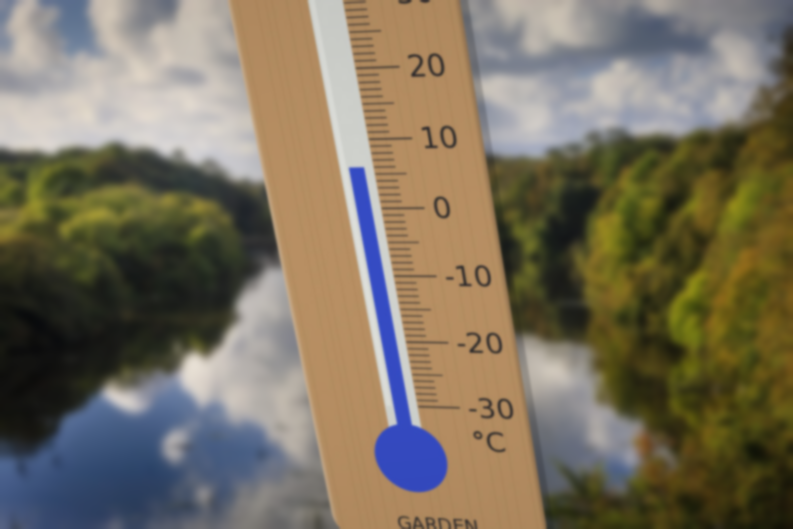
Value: 6 °C
